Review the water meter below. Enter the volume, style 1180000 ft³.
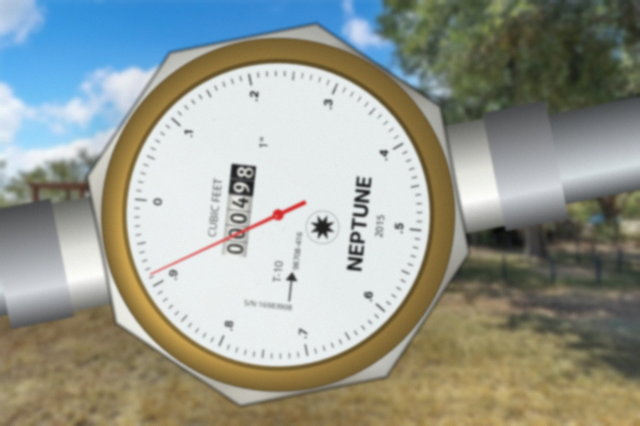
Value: 497.91 ft³
